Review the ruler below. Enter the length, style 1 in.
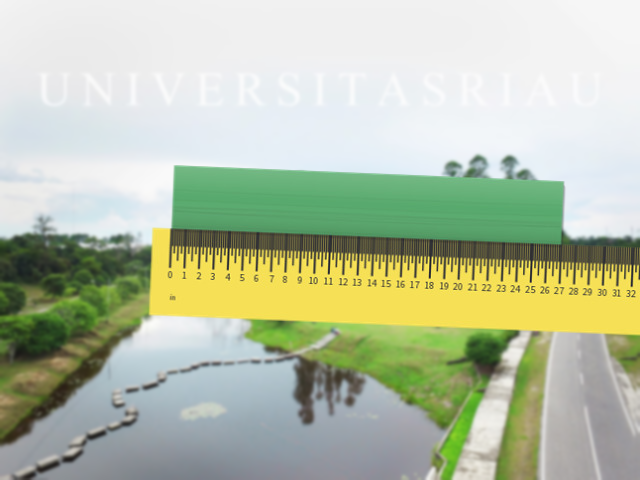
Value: 27 in
